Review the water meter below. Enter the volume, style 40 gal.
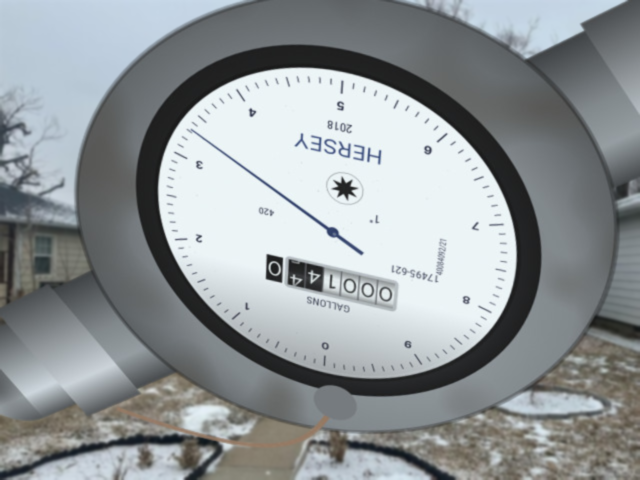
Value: 1443.3 gal
